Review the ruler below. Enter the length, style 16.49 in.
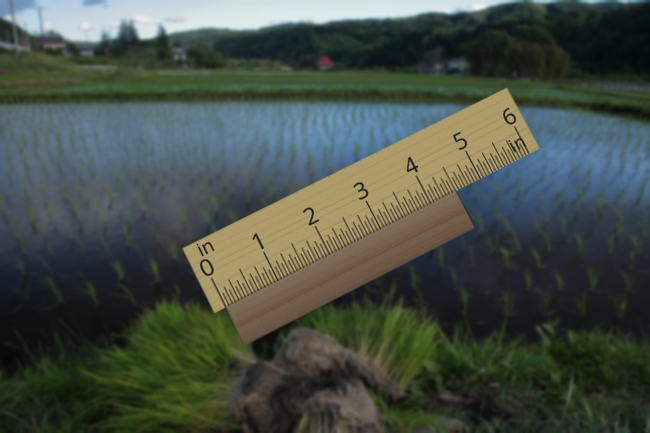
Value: 4.5 in
